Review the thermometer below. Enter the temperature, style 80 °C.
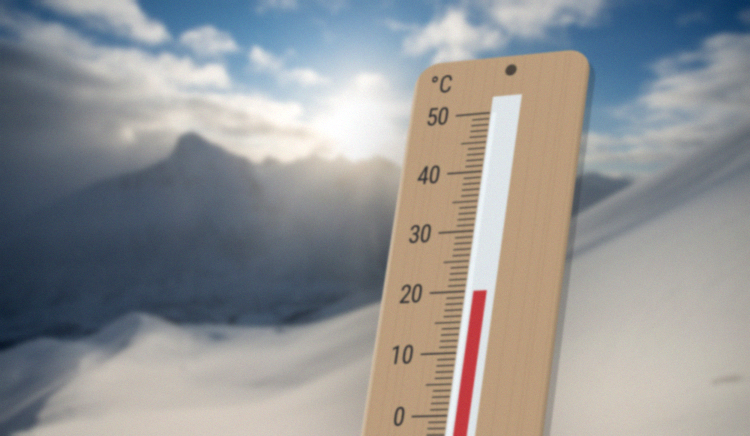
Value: 20 °C
